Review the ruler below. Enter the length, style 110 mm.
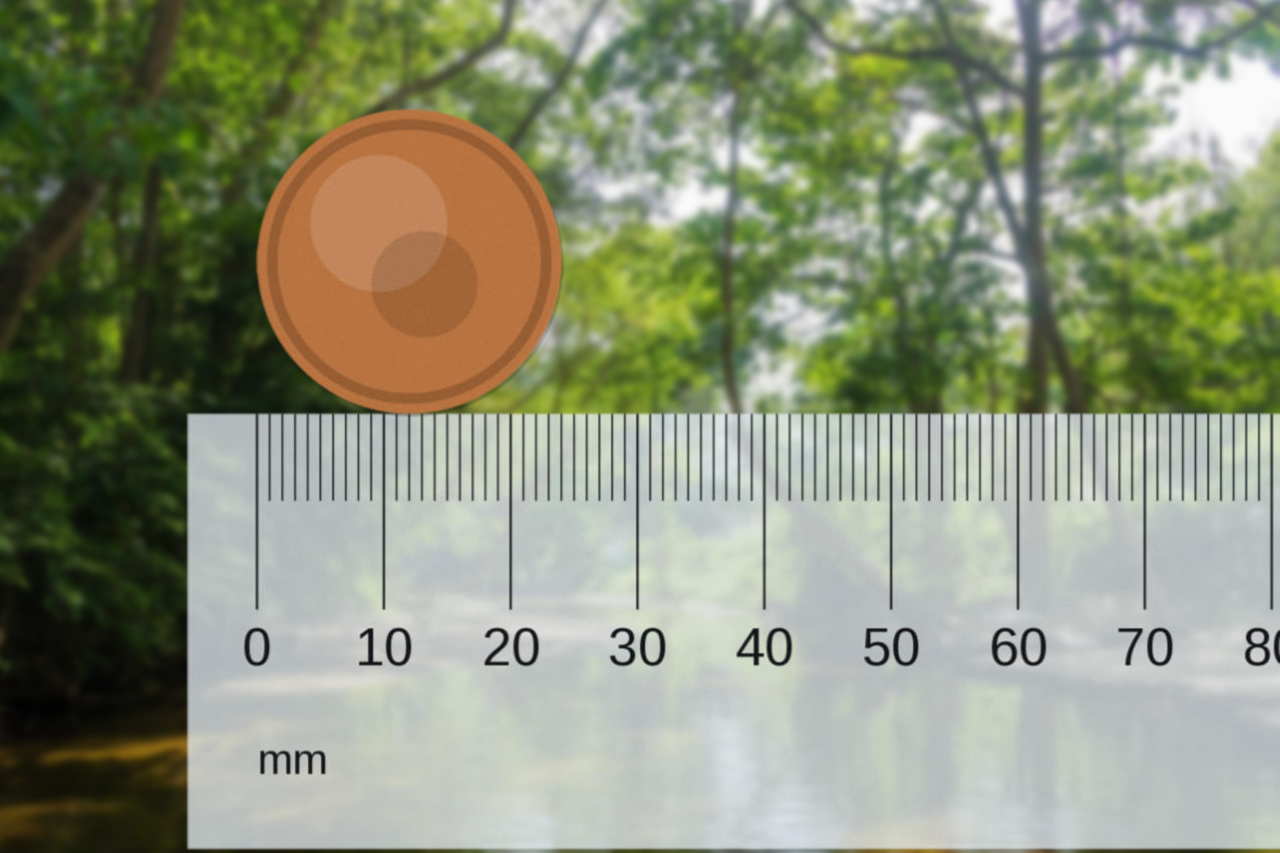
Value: 24 mm
